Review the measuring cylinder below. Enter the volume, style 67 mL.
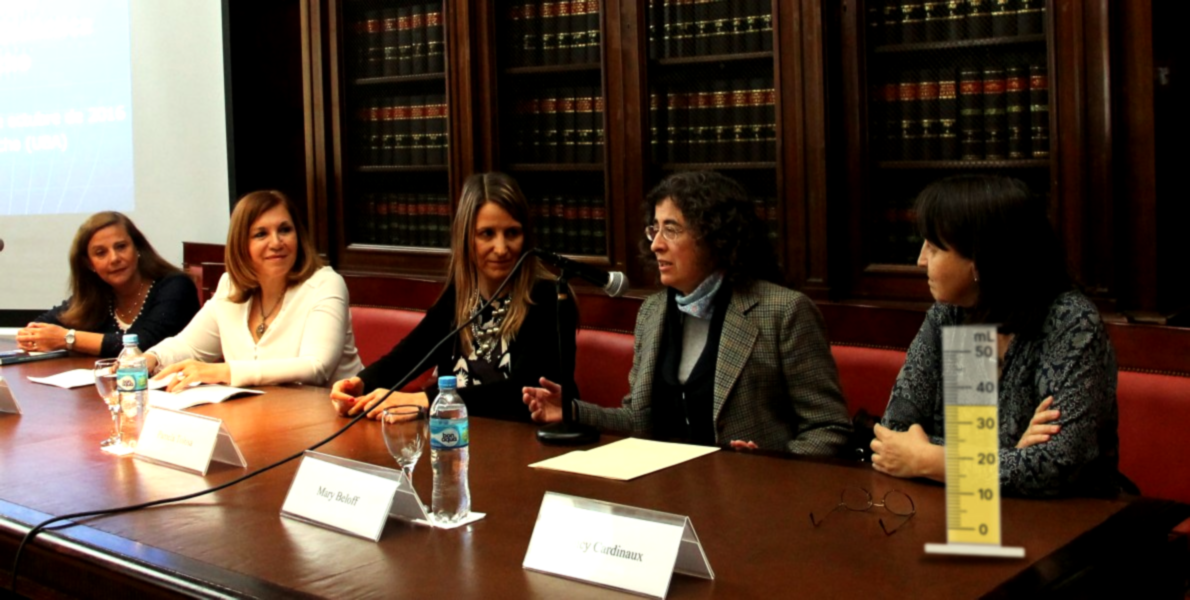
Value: 35 mL
